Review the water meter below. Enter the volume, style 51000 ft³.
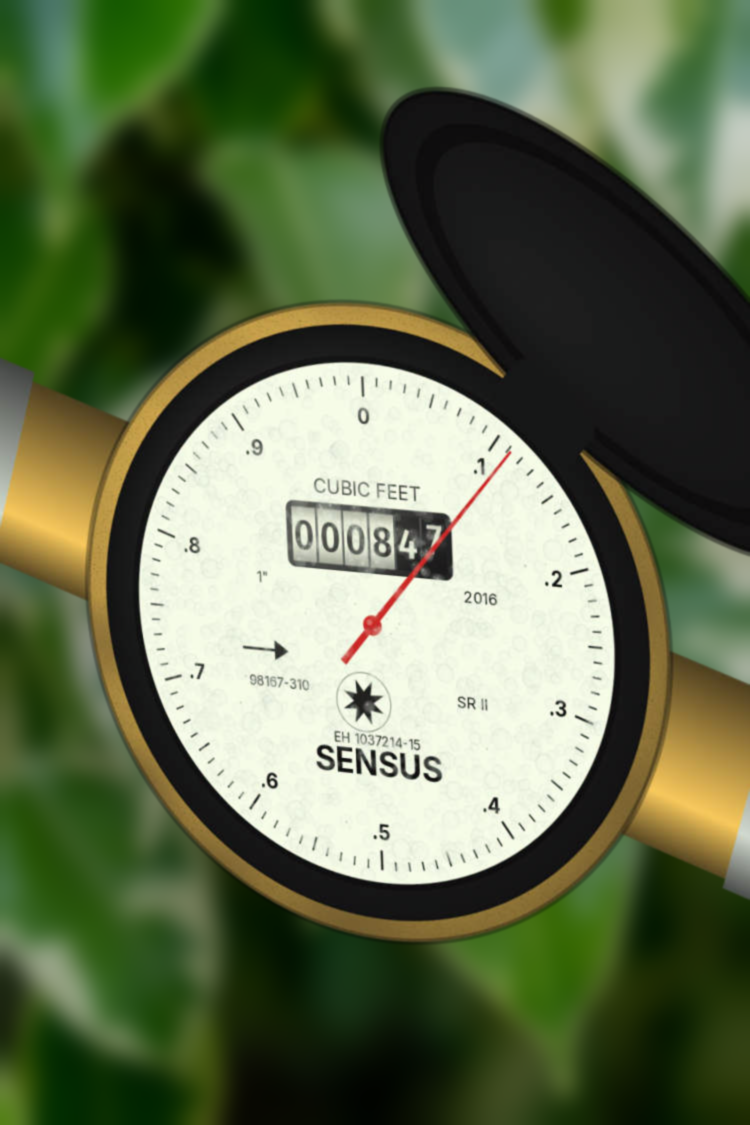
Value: 847.11 ft³
